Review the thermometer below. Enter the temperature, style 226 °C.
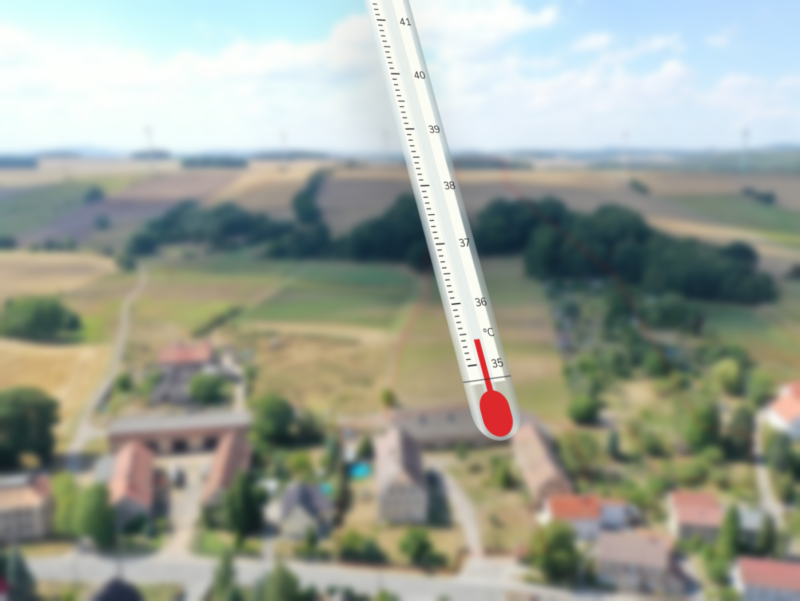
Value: 35.4 °C
